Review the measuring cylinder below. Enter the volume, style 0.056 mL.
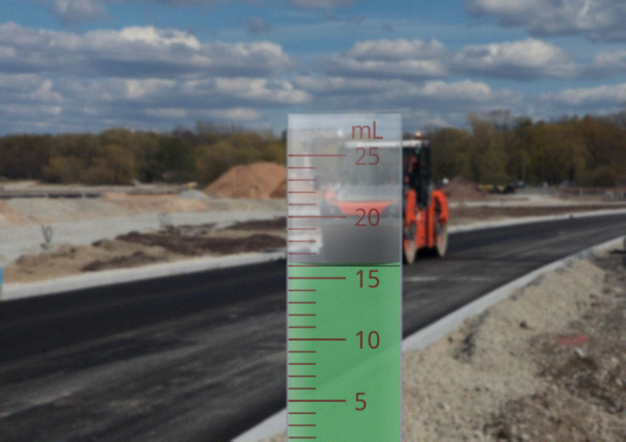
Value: 16 mL
